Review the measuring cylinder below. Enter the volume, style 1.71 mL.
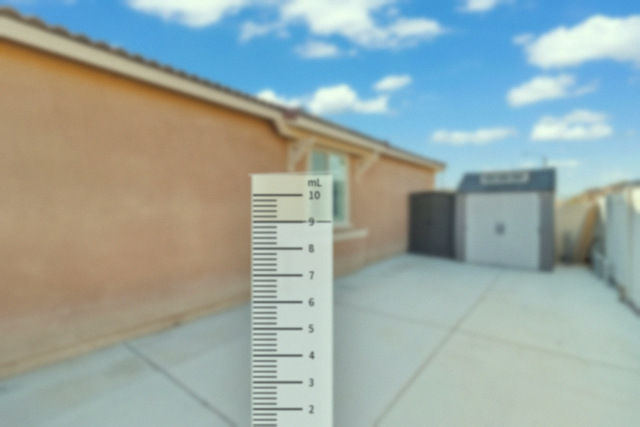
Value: 9 mL
